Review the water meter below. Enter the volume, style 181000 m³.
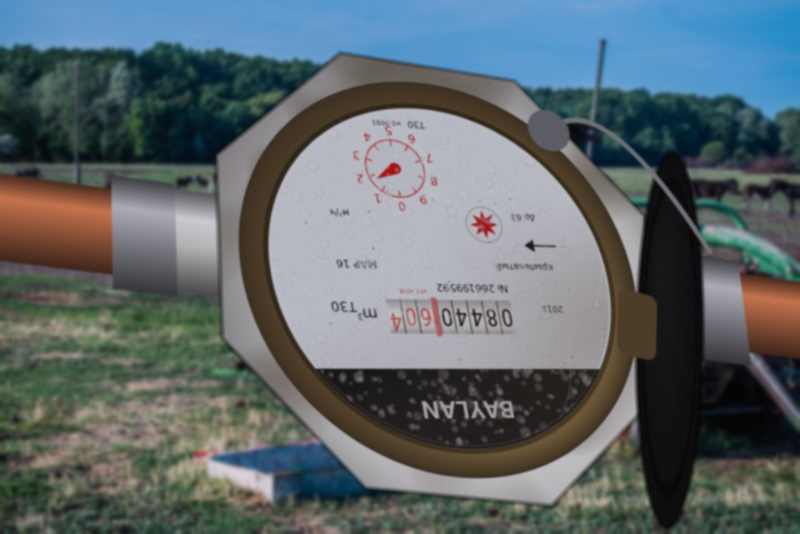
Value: 8440.6041 m³
